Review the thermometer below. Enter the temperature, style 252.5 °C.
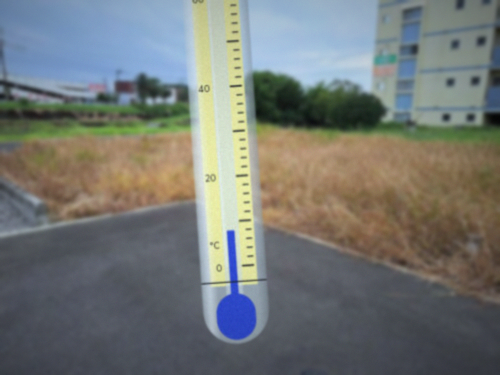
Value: 8 °C
